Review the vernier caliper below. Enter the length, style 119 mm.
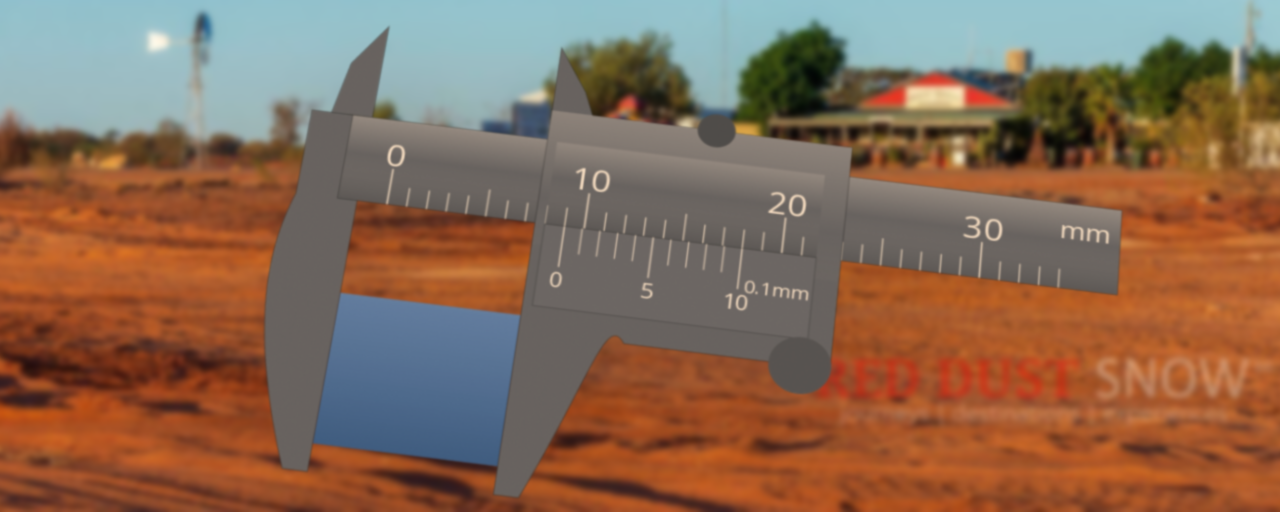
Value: 9.0 mm
